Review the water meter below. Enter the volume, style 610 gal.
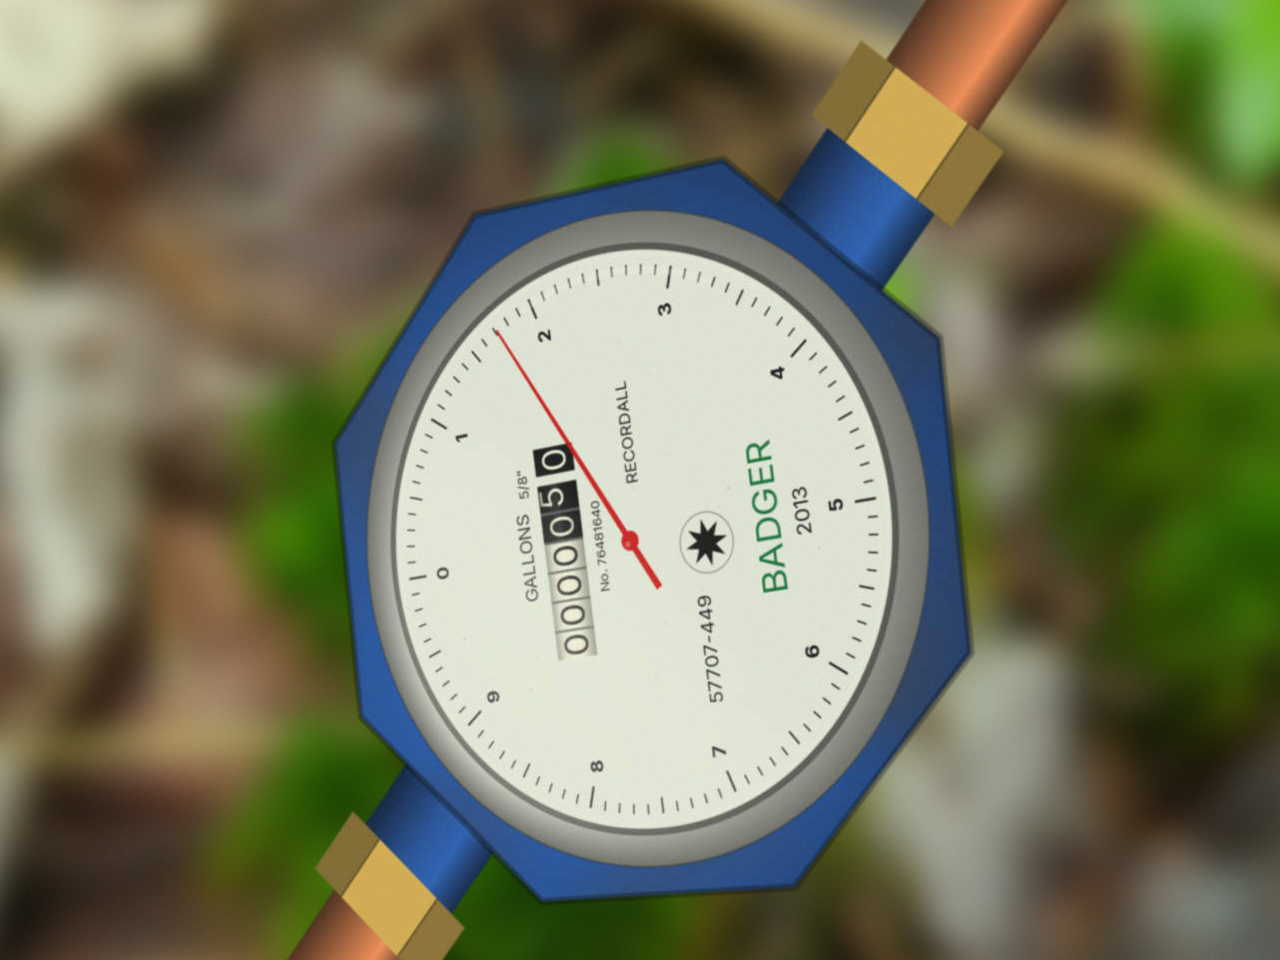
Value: 51.7 gal
